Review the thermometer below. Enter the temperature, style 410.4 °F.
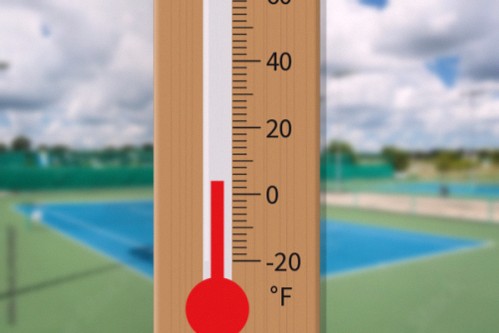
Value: 4 °F
